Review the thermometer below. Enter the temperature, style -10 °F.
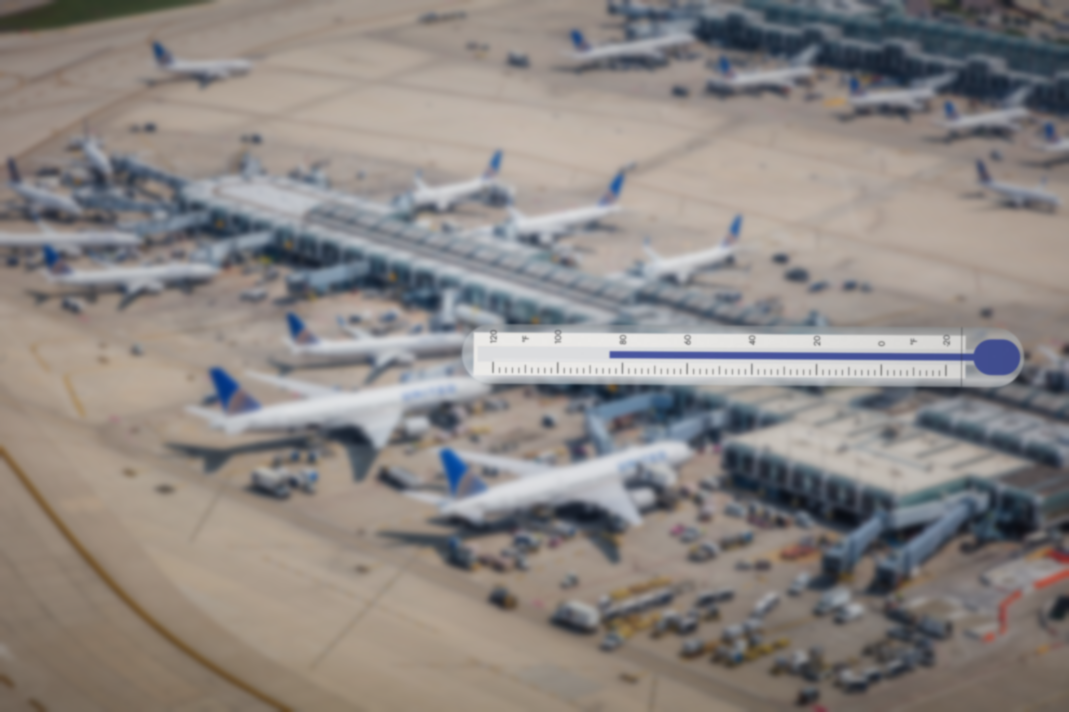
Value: 84 °F
